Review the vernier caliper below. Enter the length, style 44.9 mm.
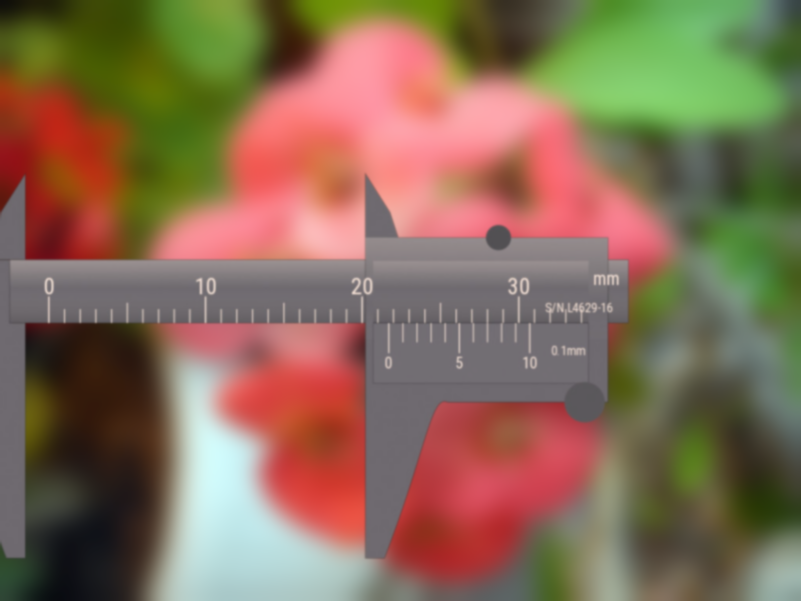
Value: 21.7 mm
